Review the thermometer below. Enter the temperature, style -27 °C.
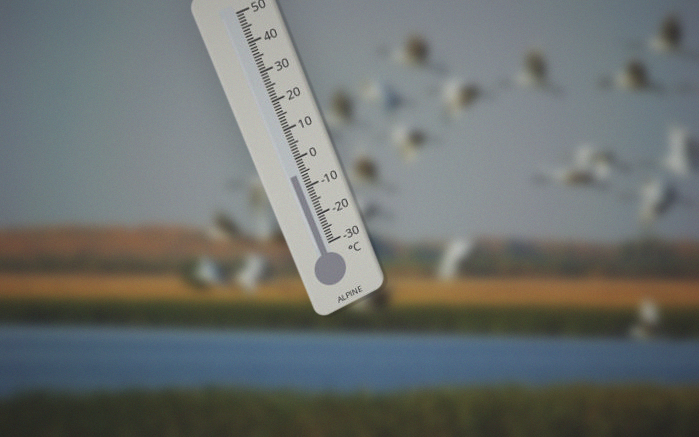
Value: -5 °C
